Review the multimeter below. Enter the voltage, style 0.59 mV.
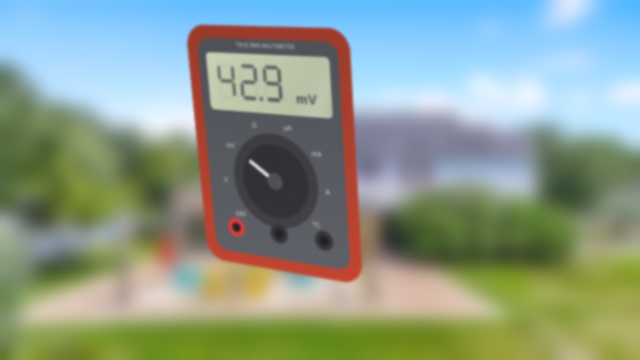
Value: 42.9 mV
